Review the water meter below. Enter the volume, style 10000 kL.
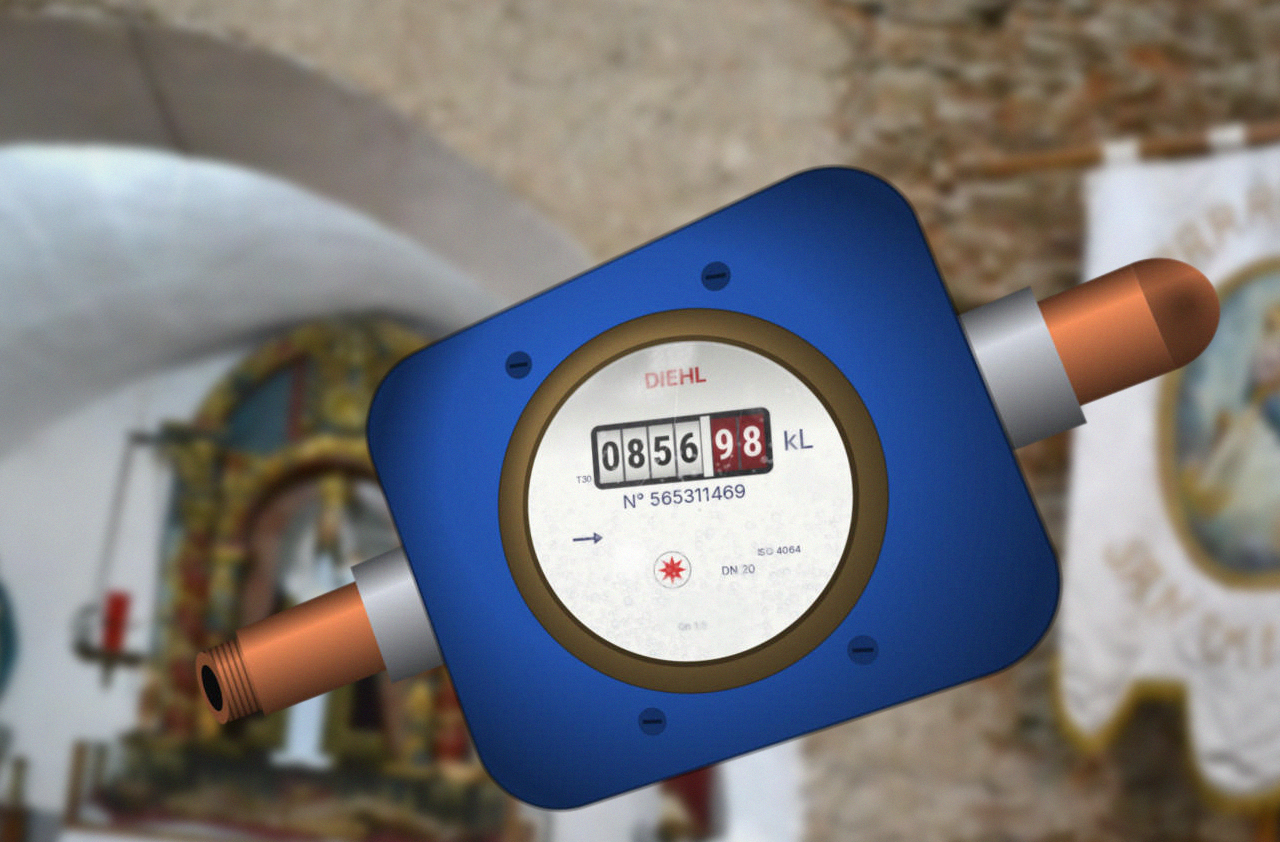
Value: 856.98 kL
